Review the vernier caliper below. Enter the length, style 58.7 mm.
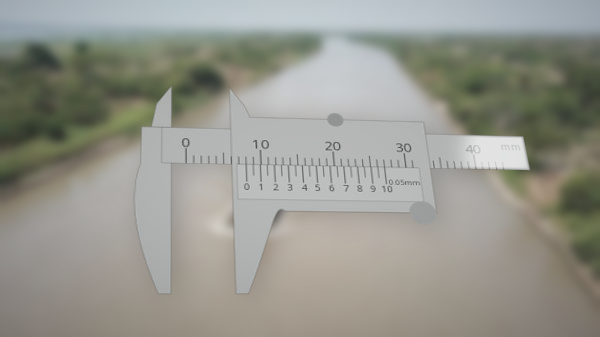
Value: 8.0 mm
